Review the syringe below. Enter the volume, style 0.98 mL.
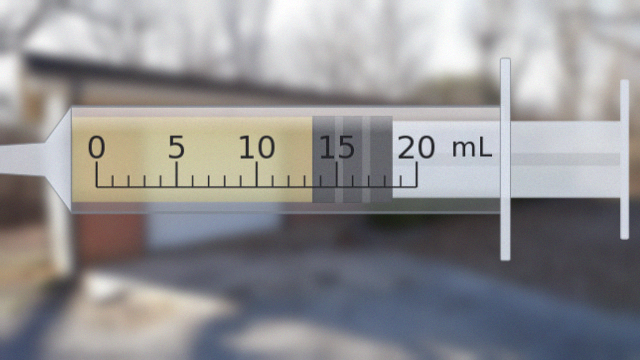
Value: 13.5 mL
